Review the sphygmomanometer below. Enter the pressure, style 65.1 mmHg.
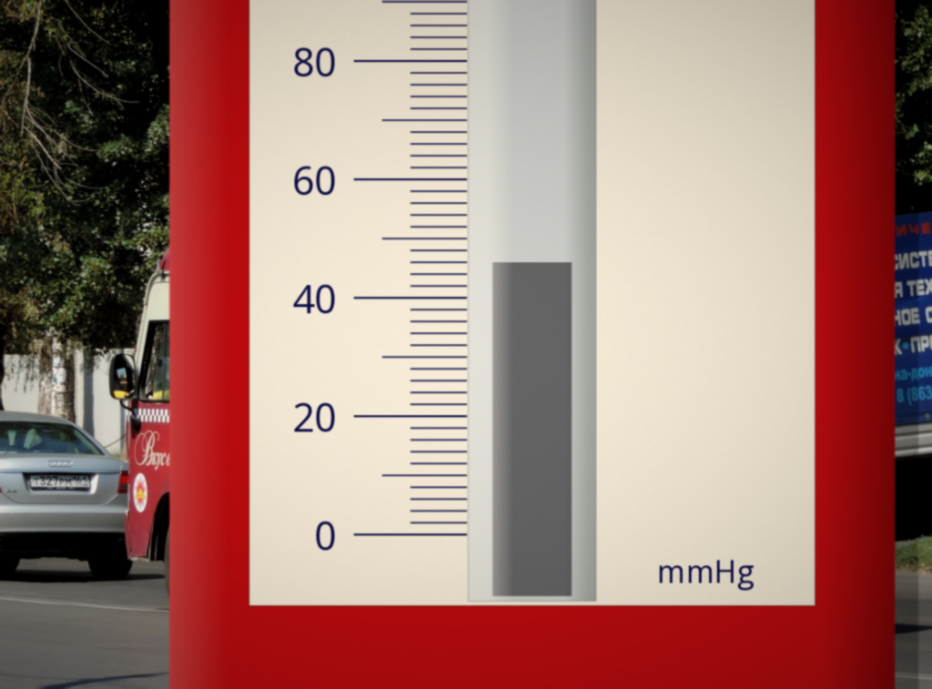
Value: 46 mmHg
